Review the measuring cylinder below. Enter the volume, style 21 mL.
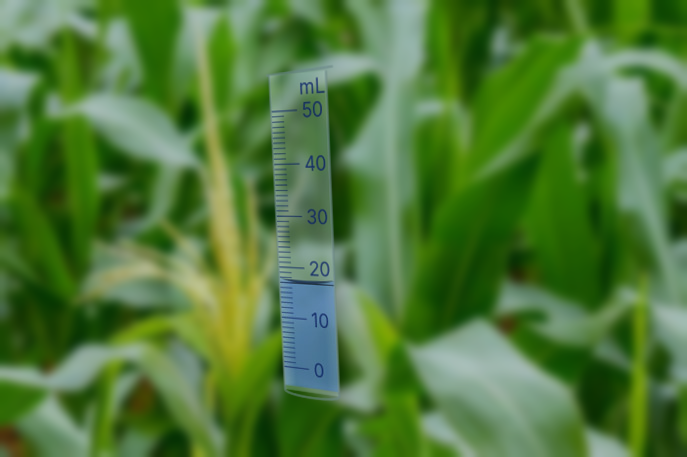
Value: 17 mL
